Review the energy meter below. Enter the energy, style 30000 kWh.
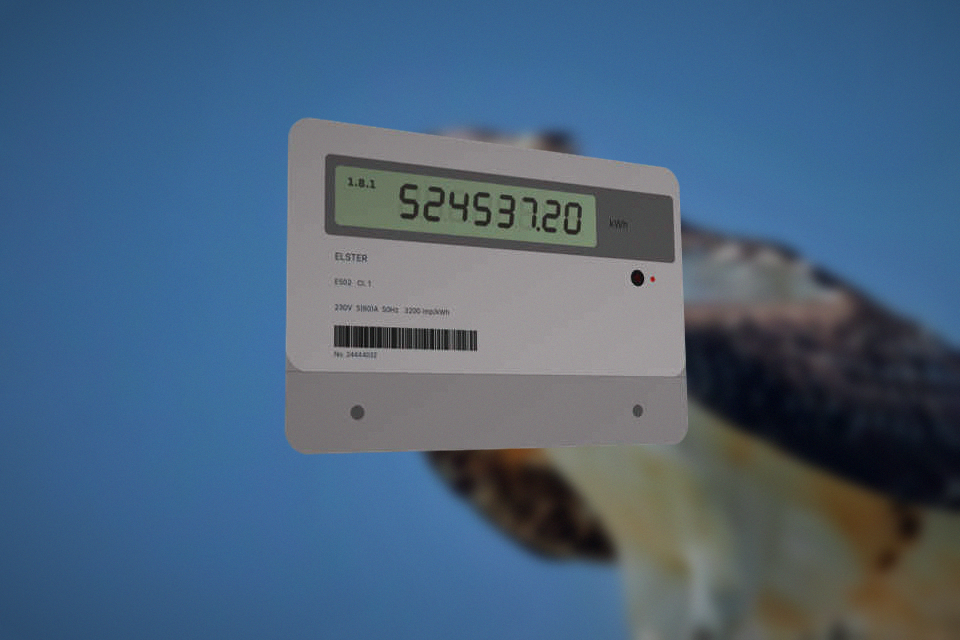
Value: 524537.20 kWh
